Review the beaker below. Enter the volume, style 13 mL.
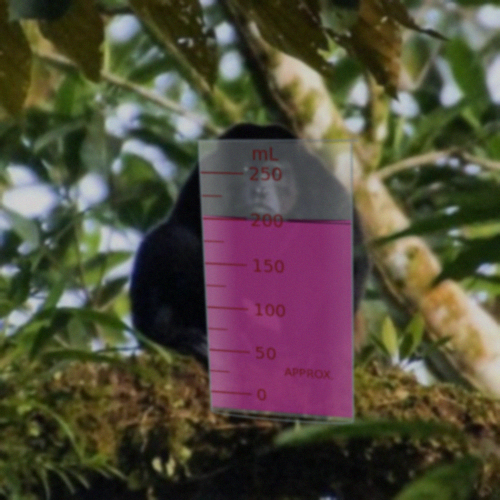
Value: 200 mL
